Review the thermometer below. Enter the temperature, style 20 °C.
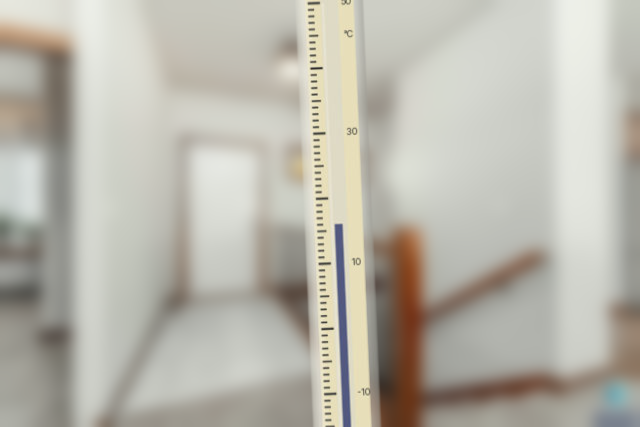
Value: 16 °C
